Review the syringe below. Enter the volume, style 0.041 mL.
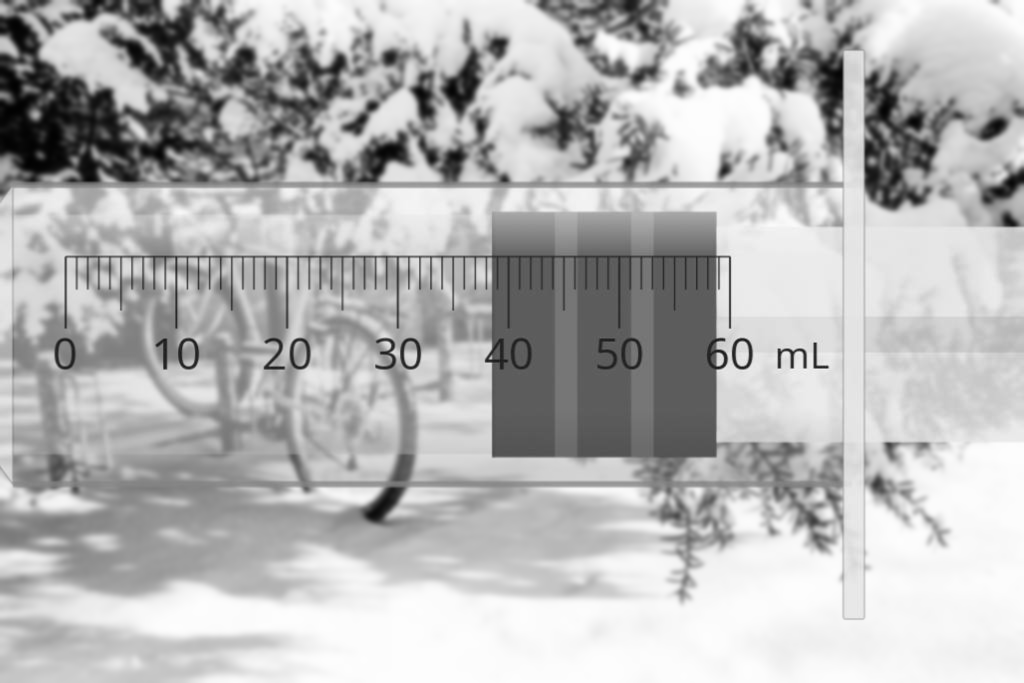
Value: 38.5 mL
